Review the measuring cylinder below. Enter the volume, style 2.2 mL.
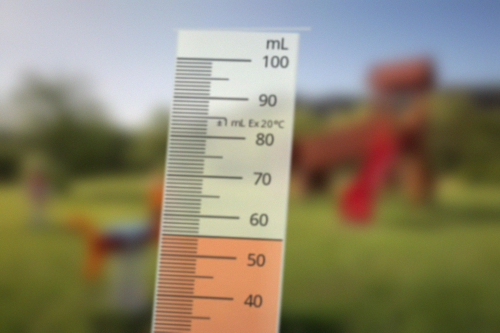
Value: 55 mL
